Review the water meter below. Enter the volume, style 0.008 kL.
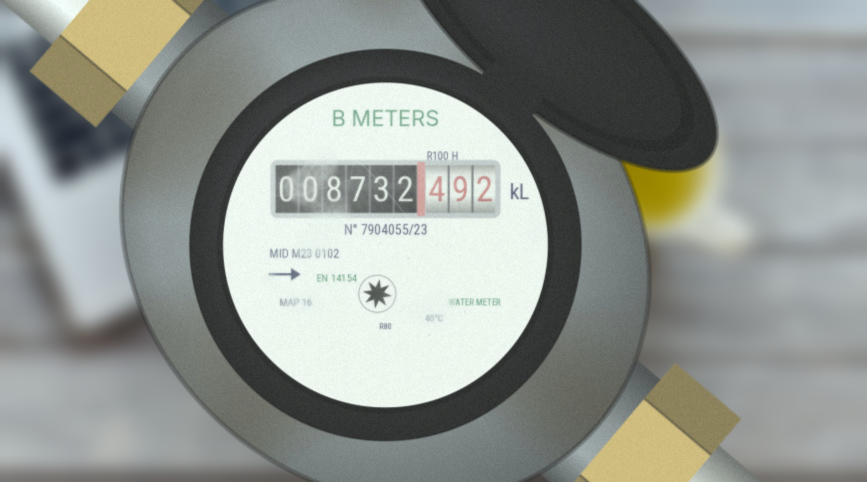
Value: 8732.492 kL
